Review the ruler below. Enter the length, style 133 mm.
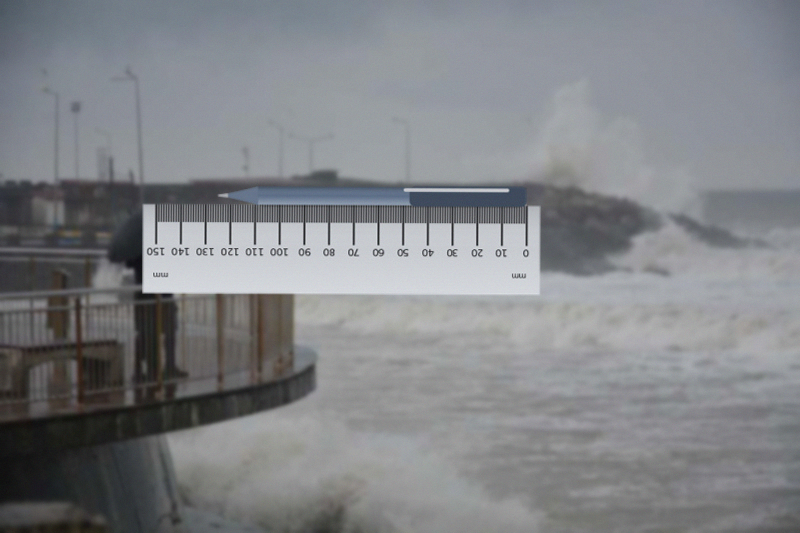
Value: 125 mm
